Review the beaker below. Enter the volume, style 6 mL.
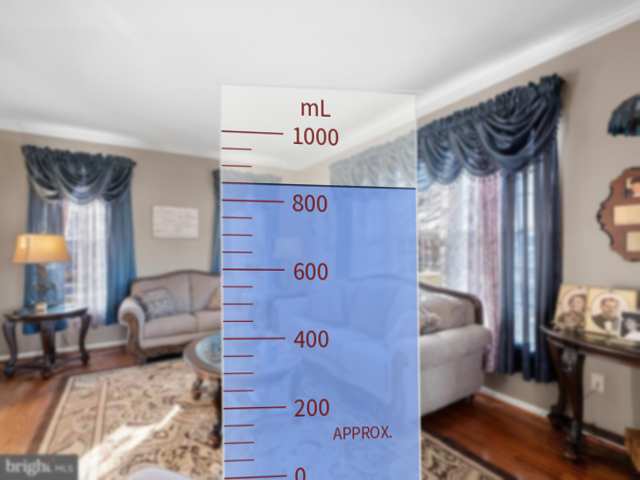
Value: 850 mL
